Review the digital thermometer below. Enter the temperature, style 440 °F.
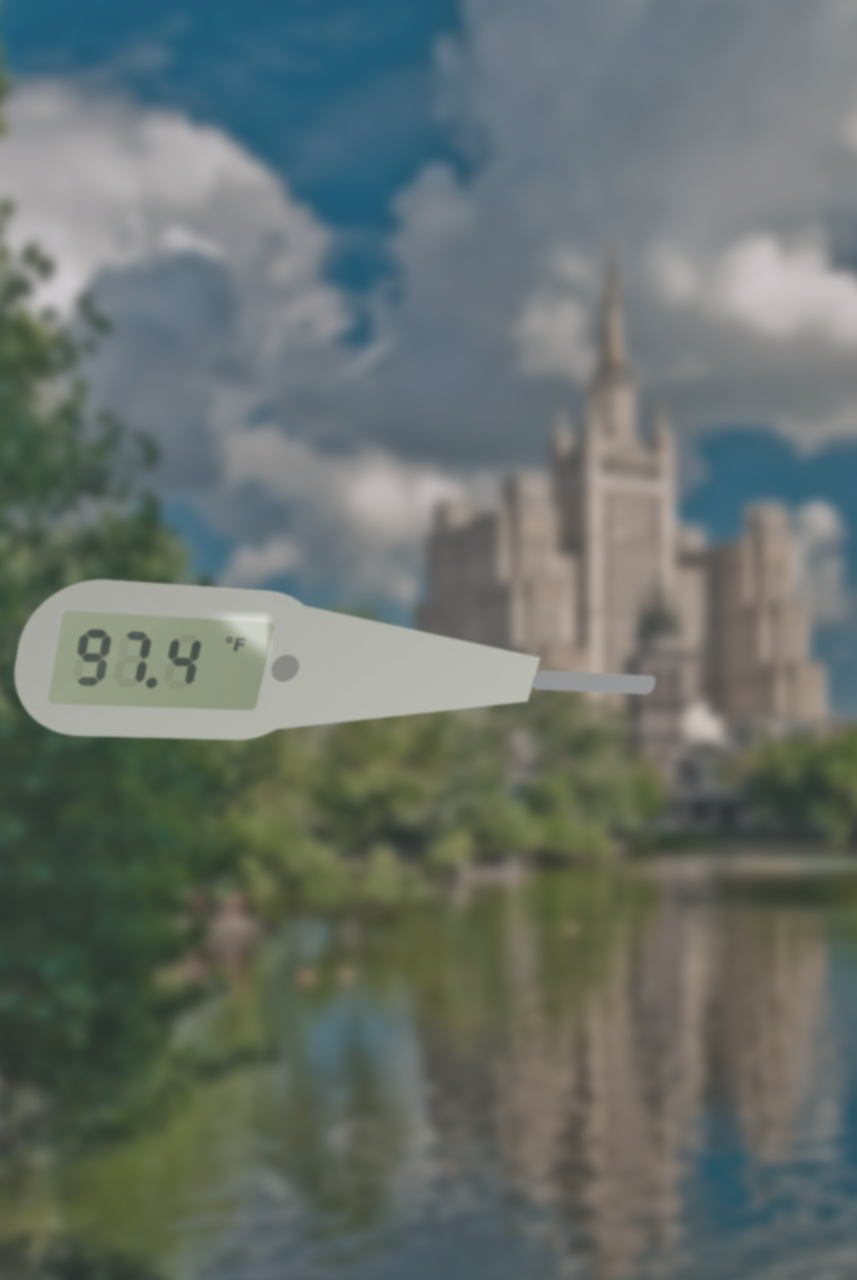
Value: 97.4 °F
